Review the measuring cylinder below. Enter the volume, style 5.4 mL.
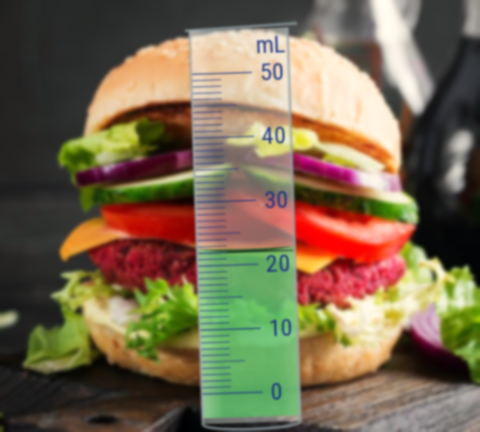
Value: 22 mL
